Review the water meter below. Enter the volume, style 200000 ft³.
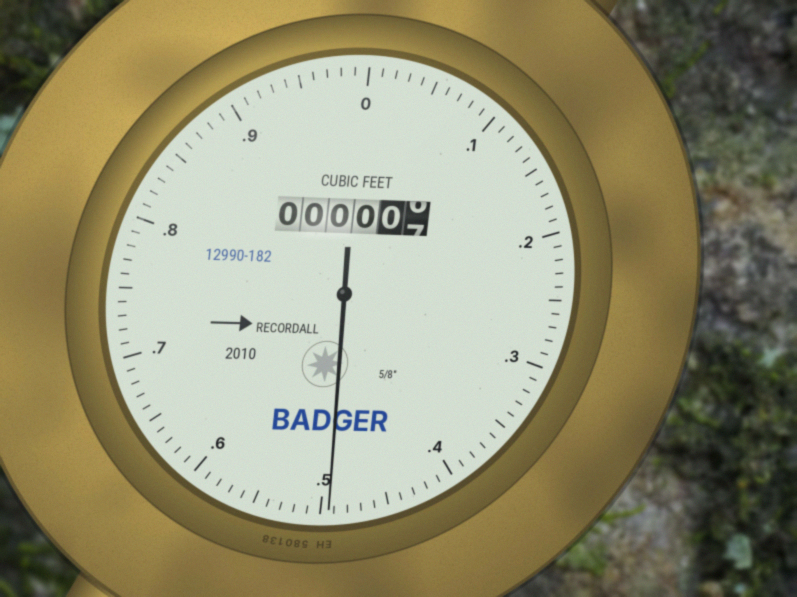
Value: 6.49 ft³
